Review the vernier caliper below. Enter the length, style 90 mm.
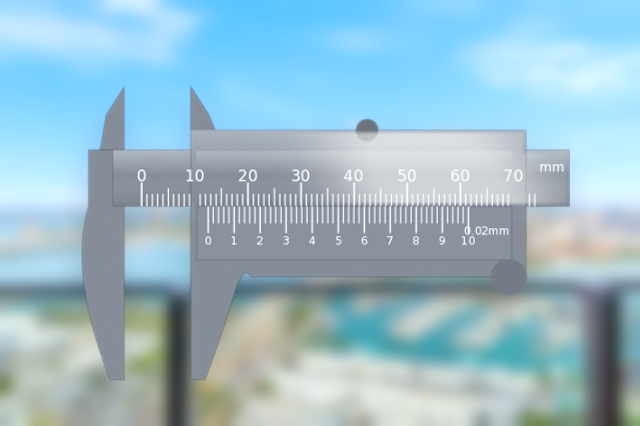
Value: 12.5 mm
